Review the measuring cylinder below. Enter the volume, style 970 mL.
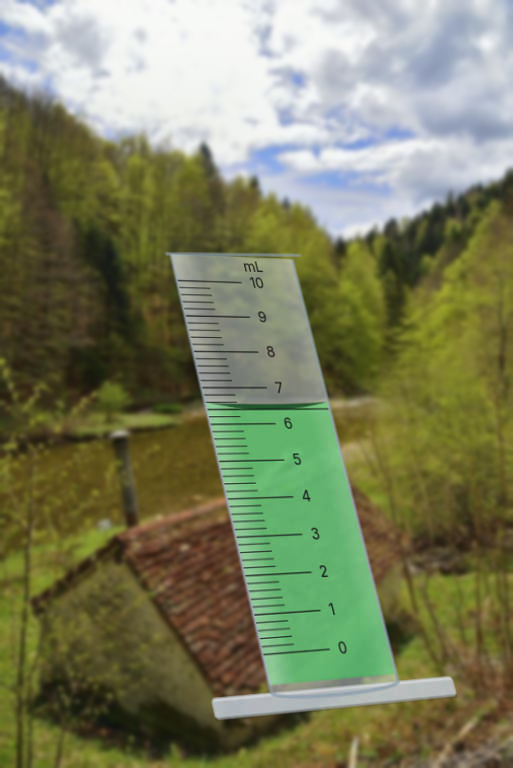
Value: 6.4 mL
